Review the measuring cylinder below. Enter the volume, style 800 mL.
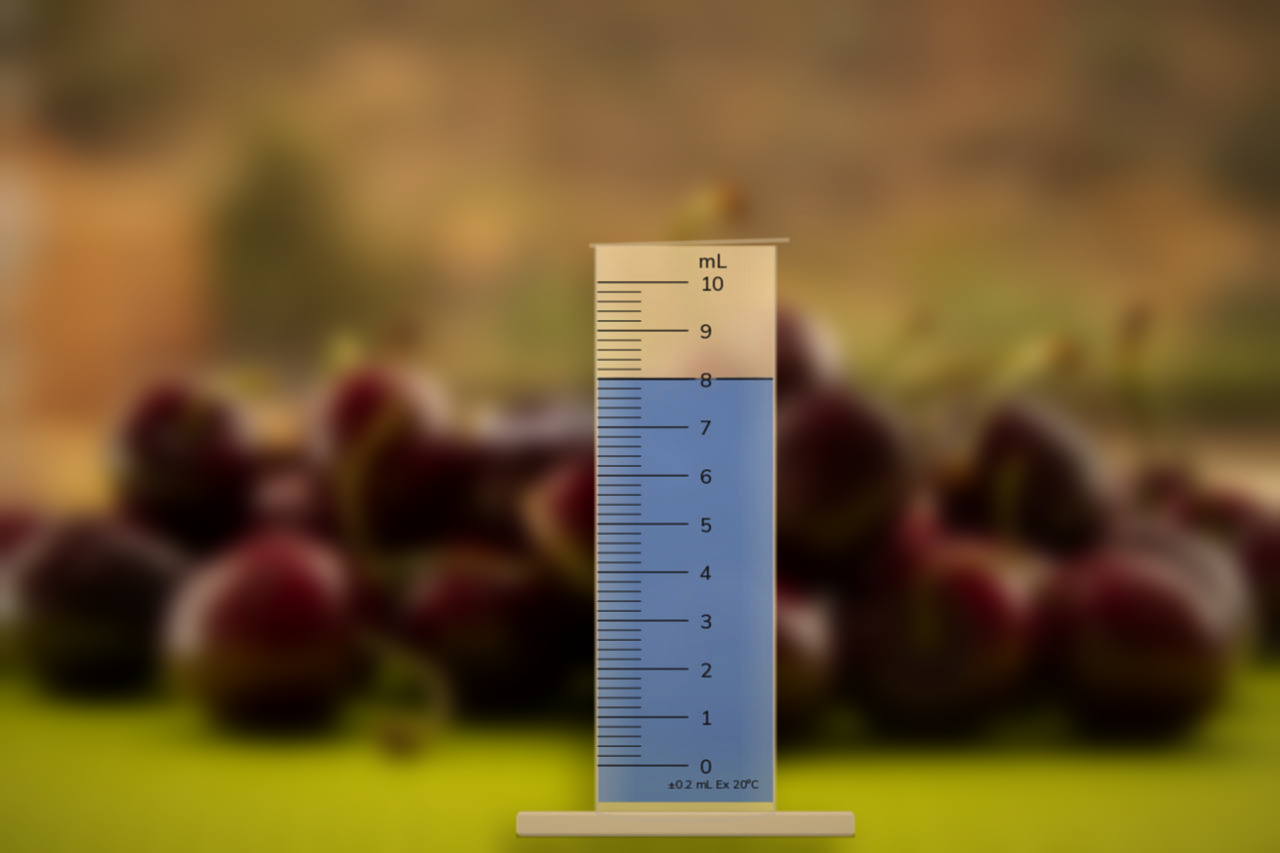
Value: 8 mL
